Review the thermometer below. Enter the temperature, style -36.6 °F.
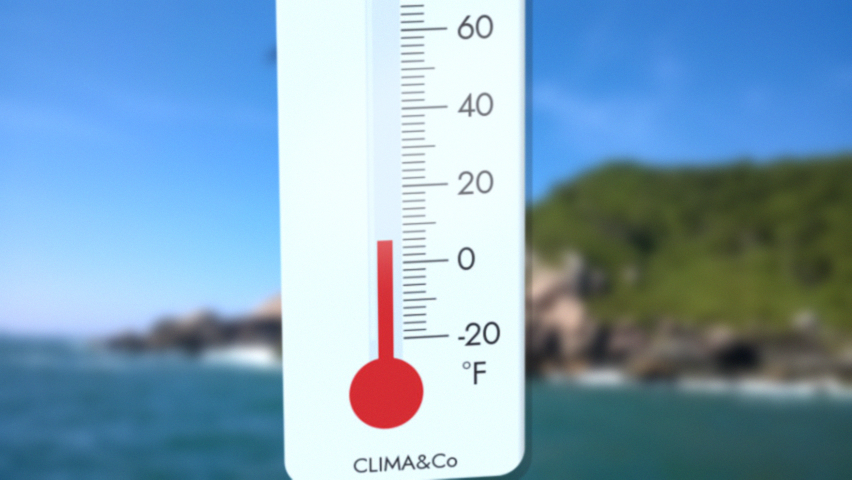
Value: 6 °F
